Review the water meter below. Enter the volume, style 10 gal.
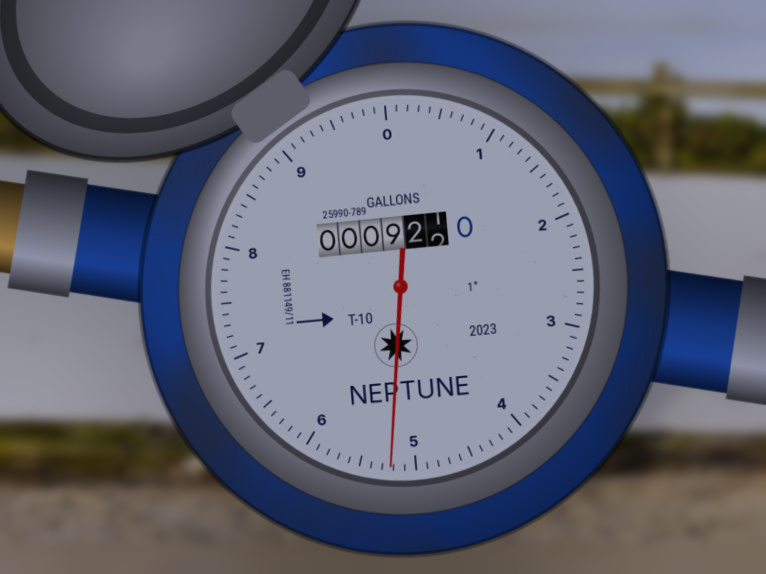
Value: 9215.2 gal
